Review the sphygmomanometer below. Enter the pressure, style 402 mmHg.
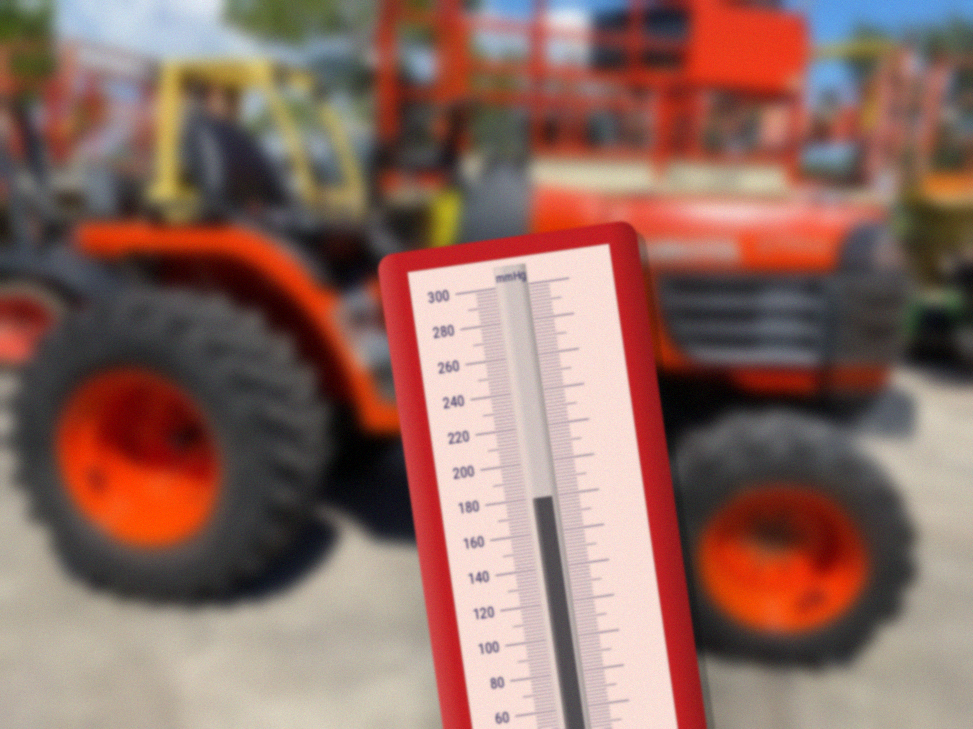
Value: 180 mmHg
